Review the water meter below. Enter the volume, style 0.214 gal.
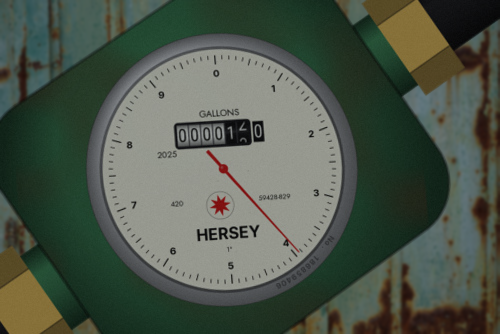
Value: 123.9 gal
